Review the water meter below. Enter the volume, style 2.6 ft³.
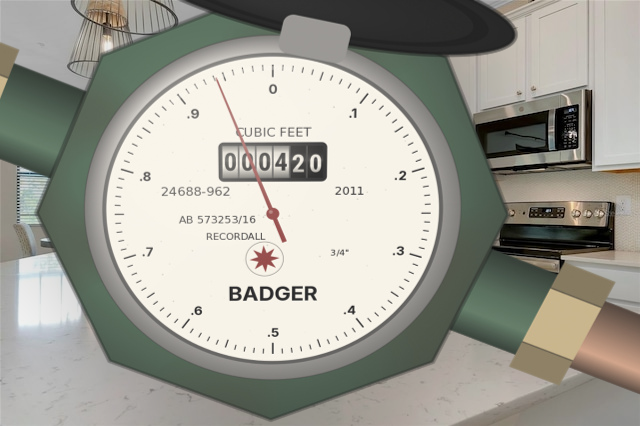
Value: 419.94 ft³
